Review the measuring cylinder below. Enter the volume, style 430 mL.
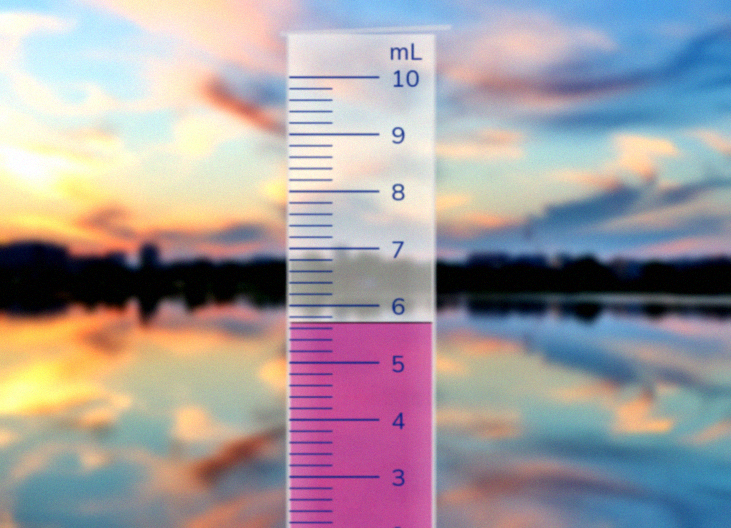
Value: 5.7 mL
